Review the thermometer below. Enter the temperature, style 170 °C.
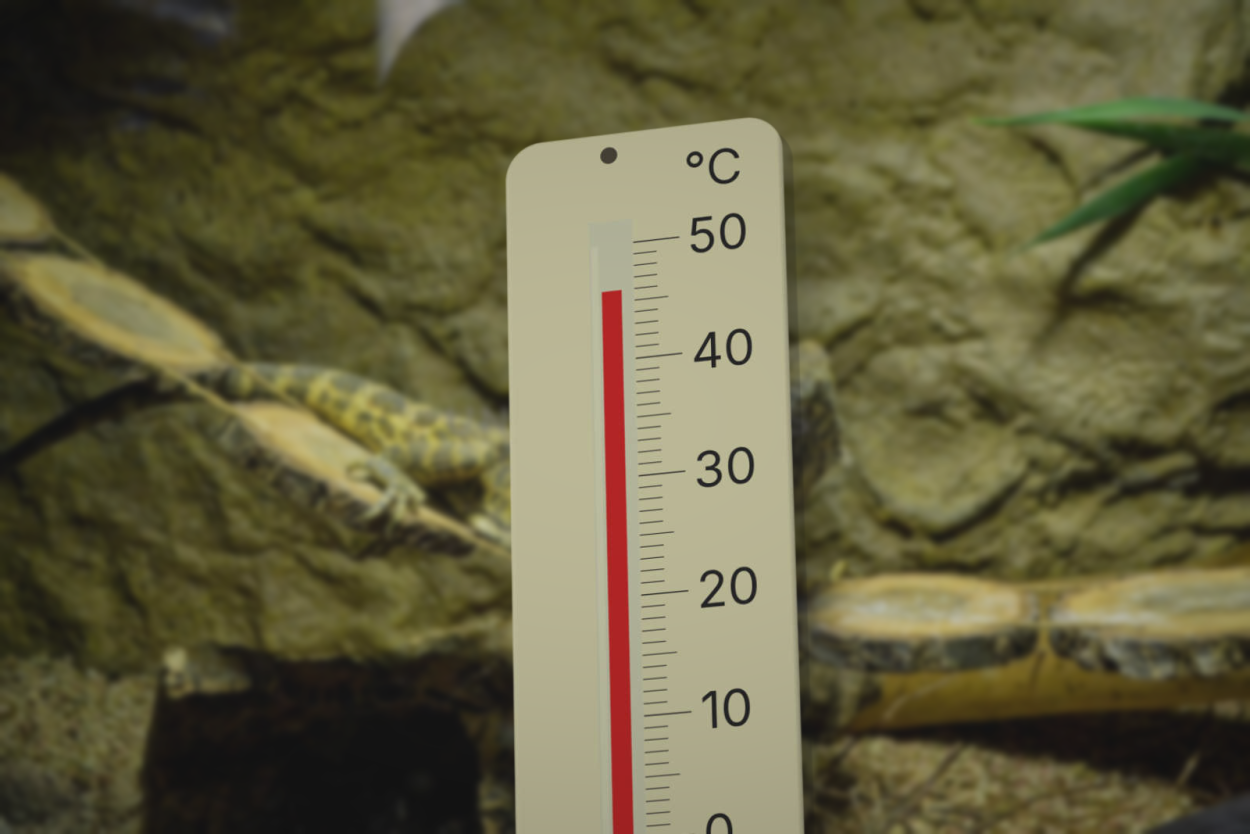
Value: 46 °C
